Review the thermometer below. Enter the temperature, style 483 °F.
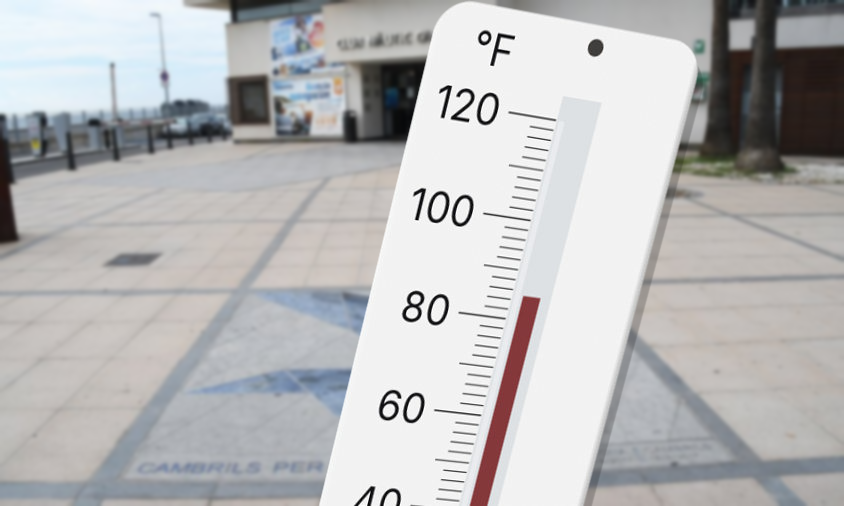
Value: 85 °F
